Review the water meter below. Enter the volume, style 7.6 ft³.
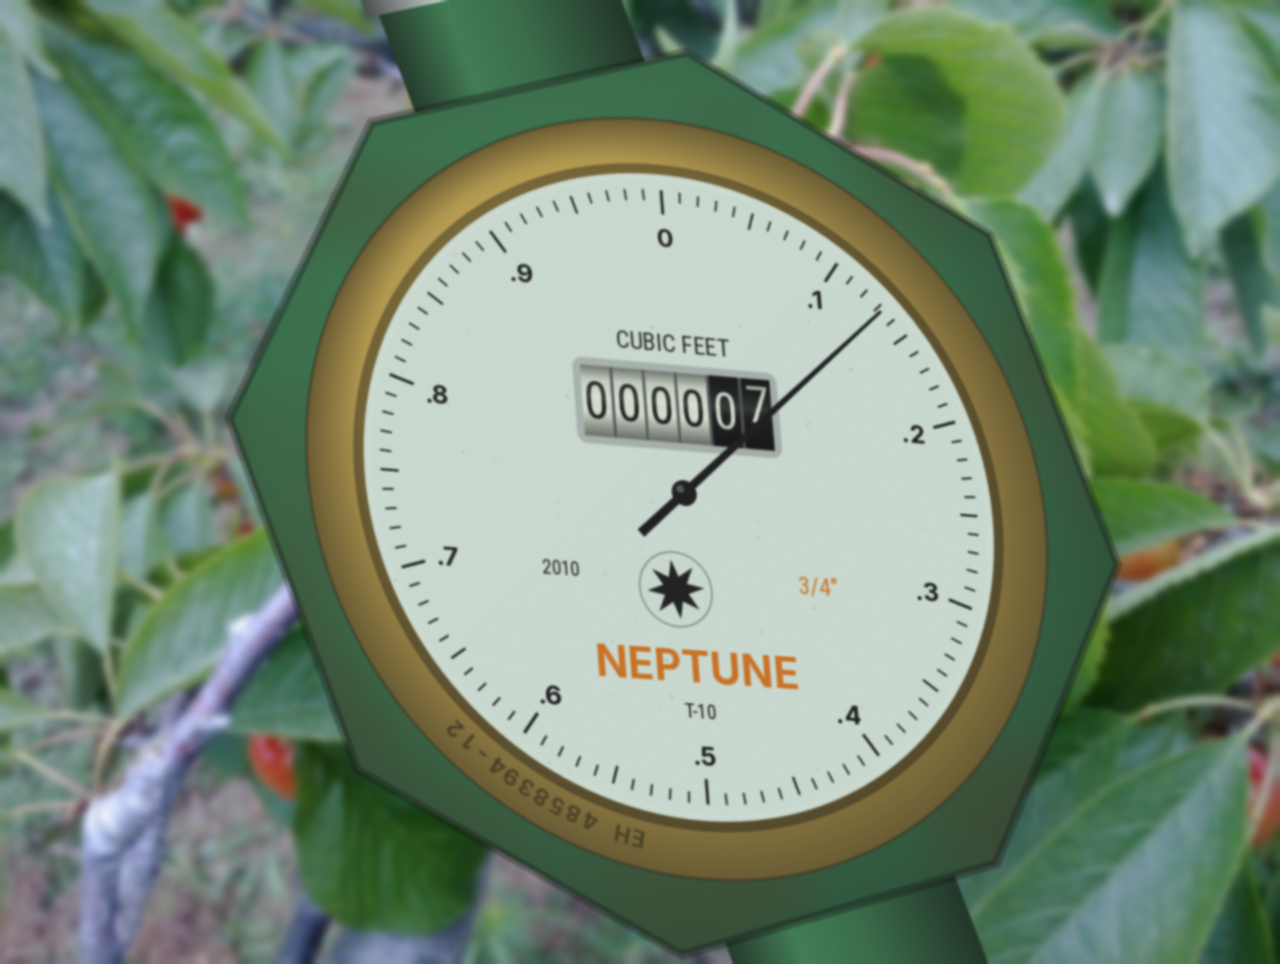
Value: 7.13 ft³
